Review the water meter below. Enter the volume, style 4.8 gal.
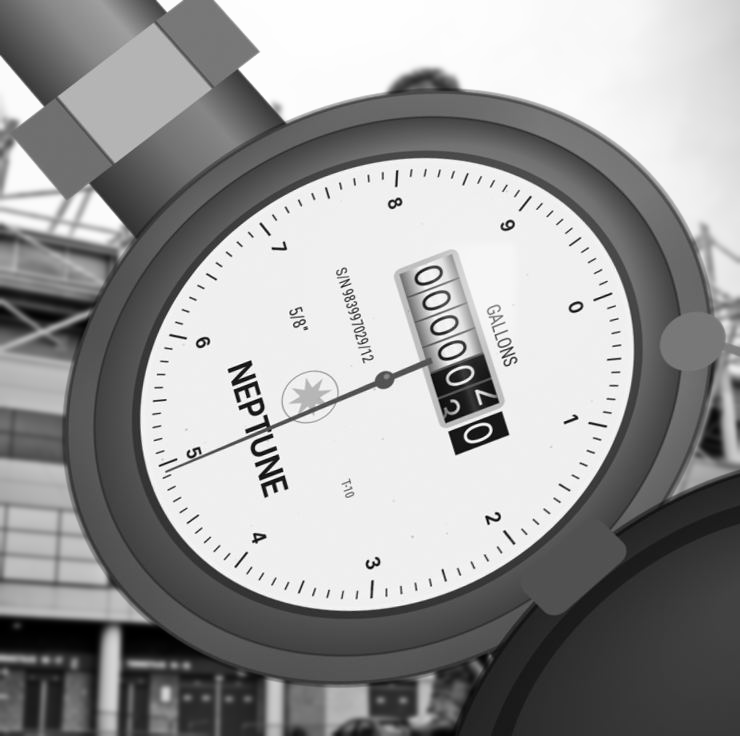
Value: 24.9 gal
